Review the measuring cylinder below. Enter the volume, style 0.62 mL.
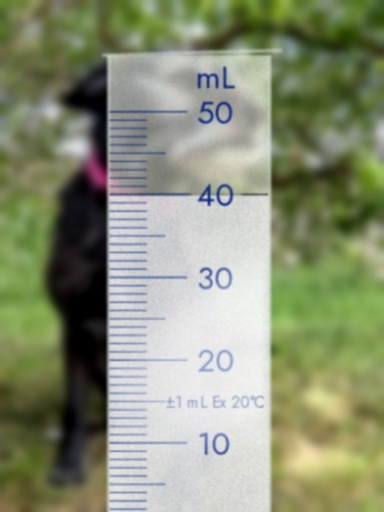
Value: 40 mL
